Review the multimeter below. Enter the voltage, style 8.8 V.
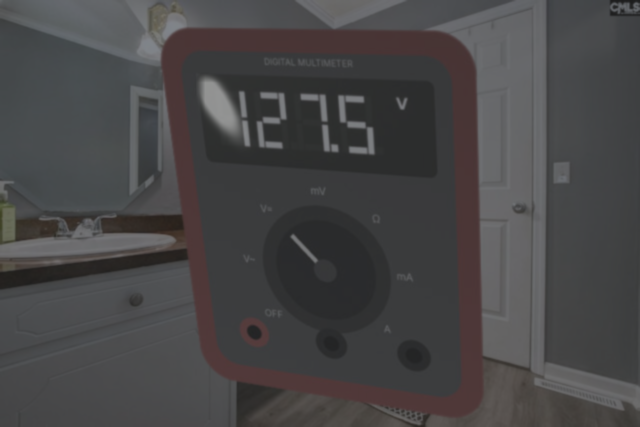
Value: 127.5 V
